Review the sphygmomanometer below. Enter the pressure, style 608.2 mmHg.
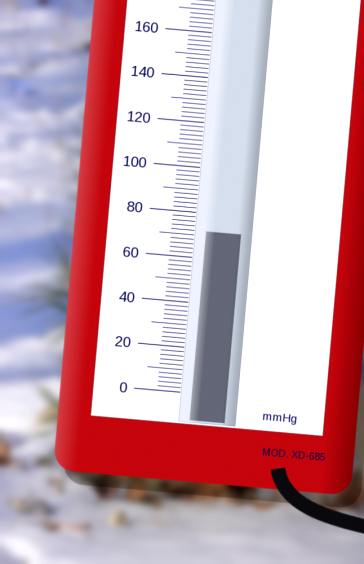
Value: 72 mmHg
